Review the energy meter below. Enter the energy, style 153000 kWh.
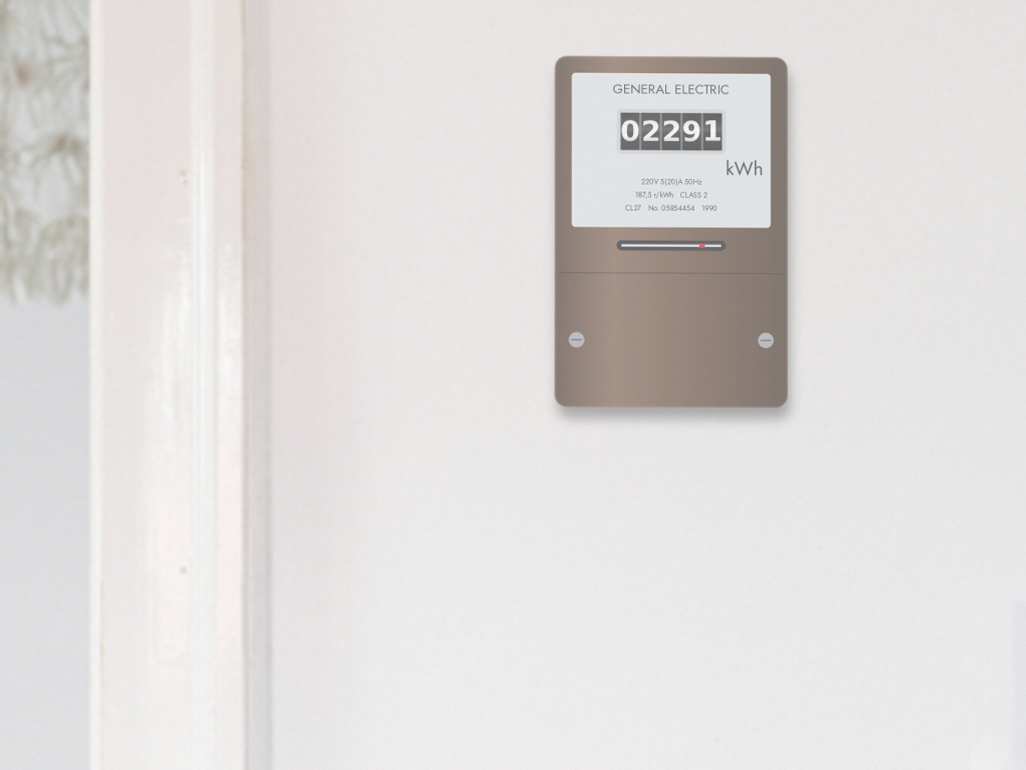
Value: 2291 kWh
